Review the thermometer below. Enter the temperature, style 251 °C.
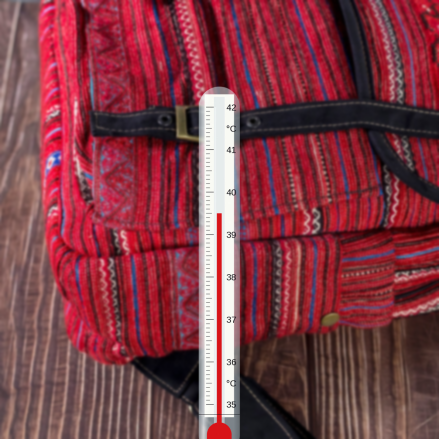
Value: 39.5 °C
